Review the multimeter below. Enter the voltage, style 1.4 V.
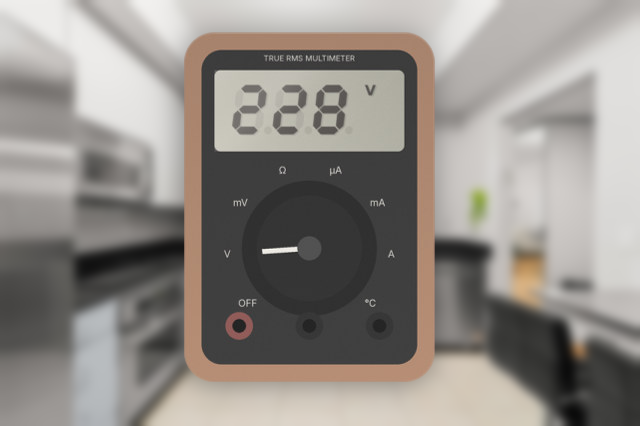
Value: 228 V
